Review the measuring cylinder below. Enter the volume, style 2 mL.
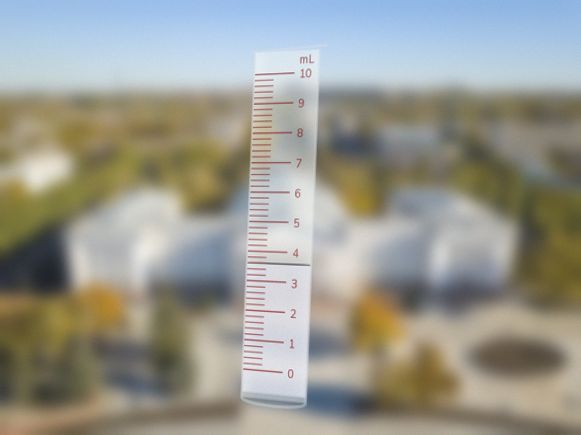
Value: 3.6 mL
